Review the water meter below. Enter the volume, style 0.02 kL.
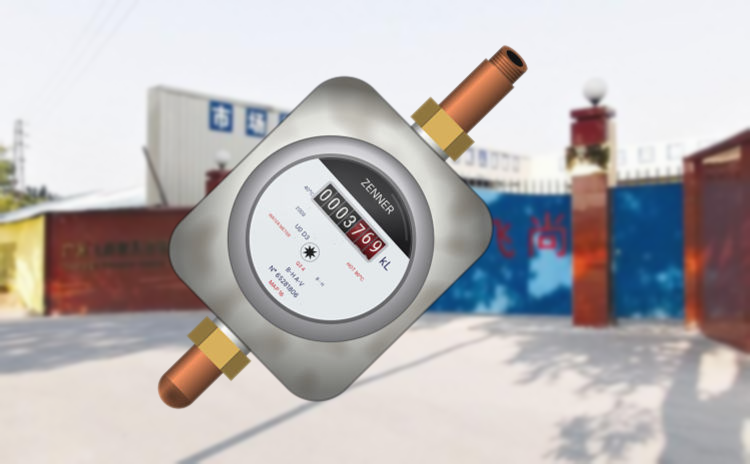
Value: 3.769 kL
